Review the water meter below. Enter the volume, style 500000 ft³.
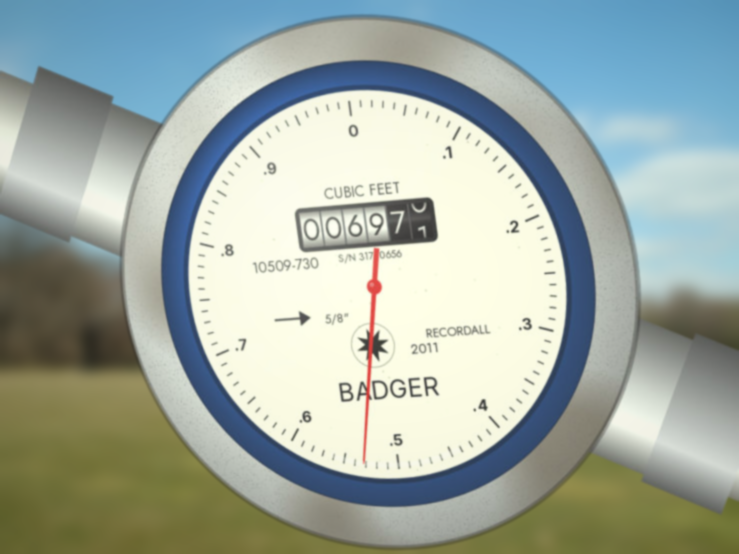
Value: 6970.53 ft³
